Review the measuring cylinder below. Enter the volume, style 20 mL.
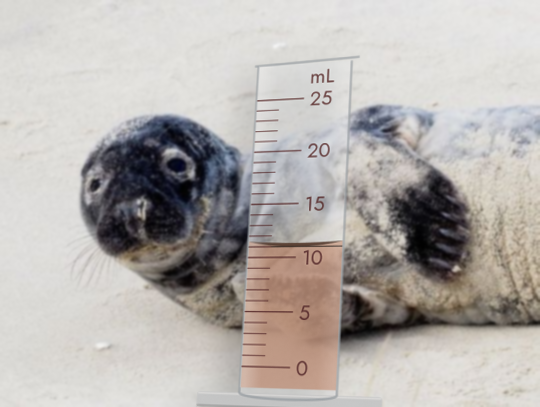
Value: 11 mL
